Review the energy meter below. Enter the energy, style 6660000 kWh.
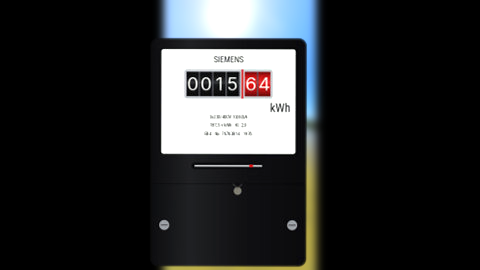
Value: 15.64 kWh
